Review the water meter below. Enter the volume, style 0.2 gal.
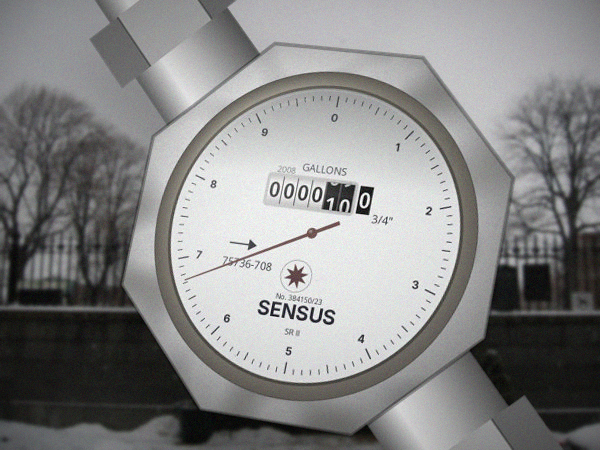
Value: 96.7 gal
